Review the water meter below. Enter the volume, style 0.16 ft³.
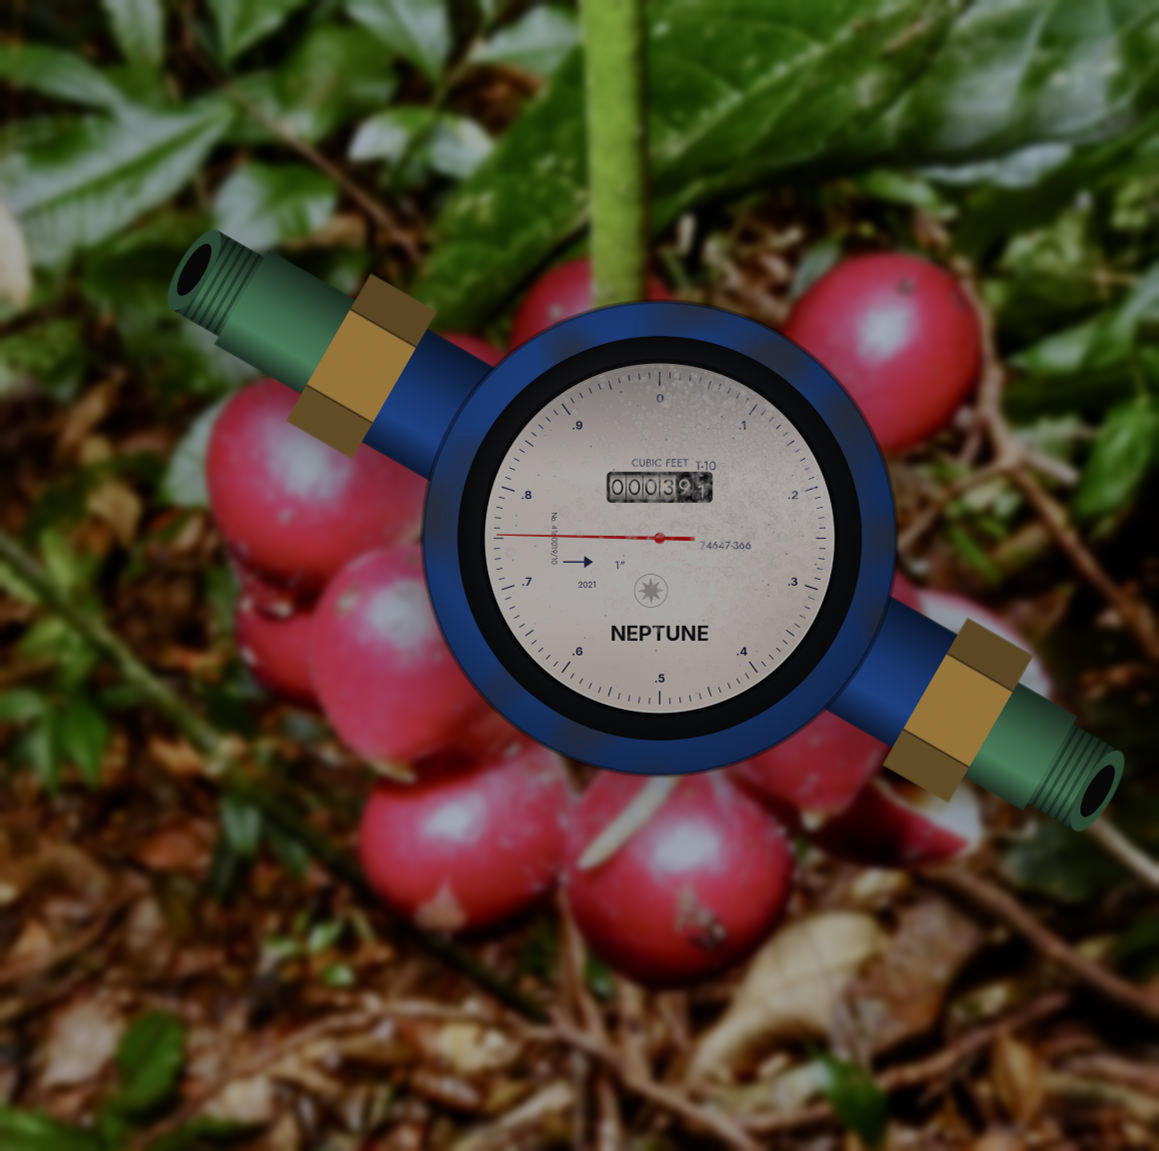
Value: 390.75 ft³
